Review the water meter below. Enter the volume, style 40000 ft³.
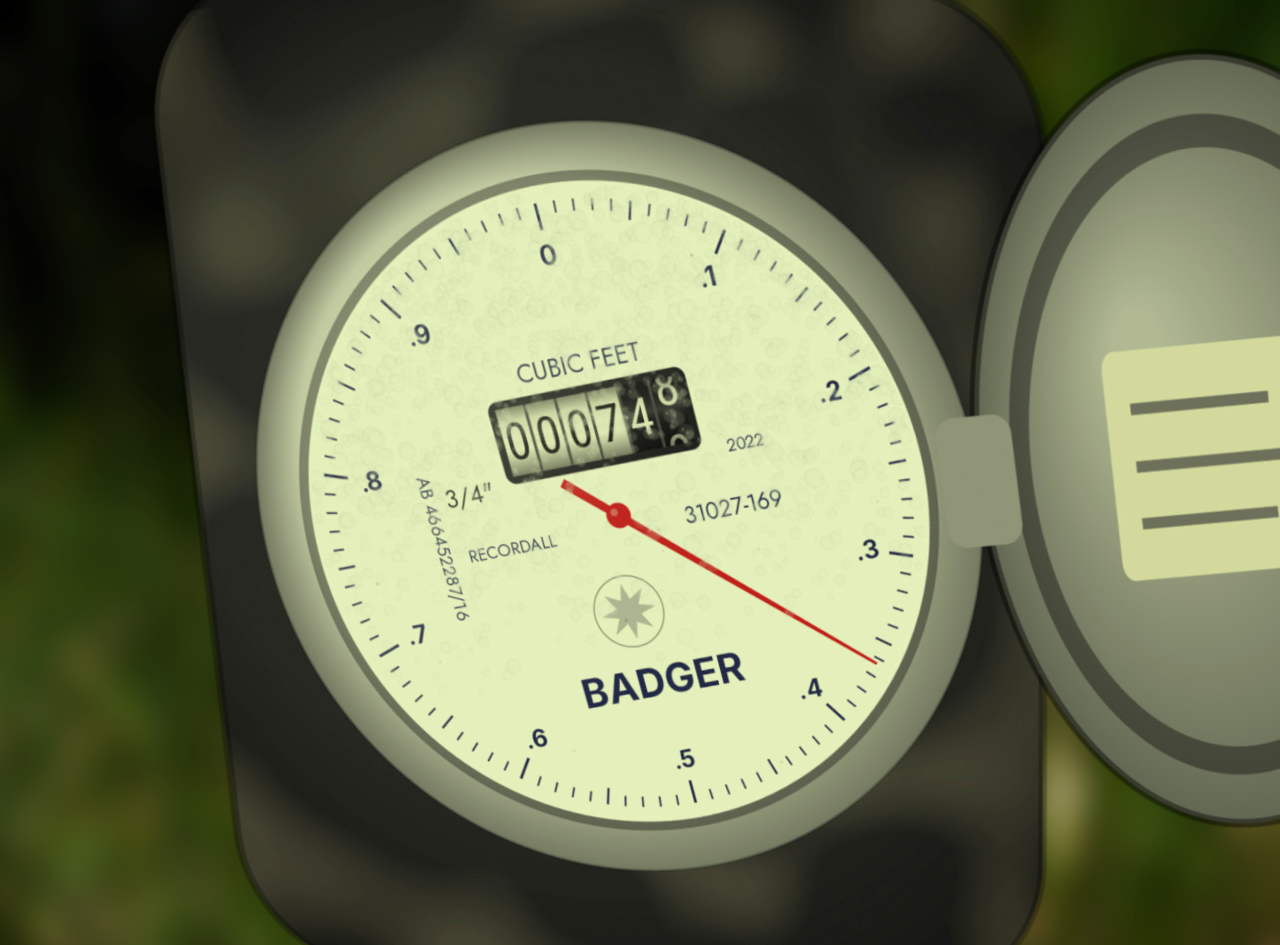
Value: 748.36 ft³
